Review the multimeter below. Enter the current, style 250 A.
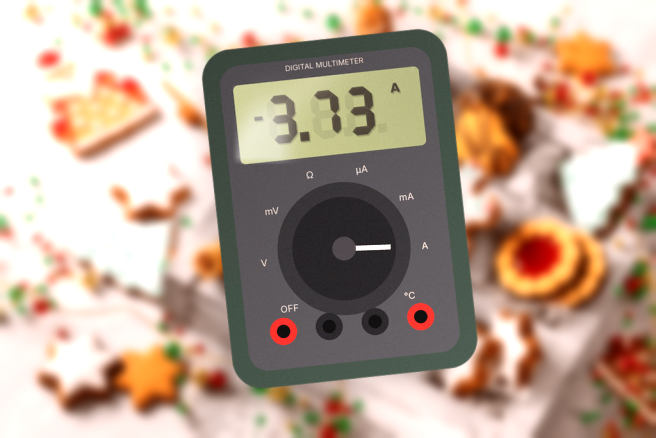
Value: -3.73 A
